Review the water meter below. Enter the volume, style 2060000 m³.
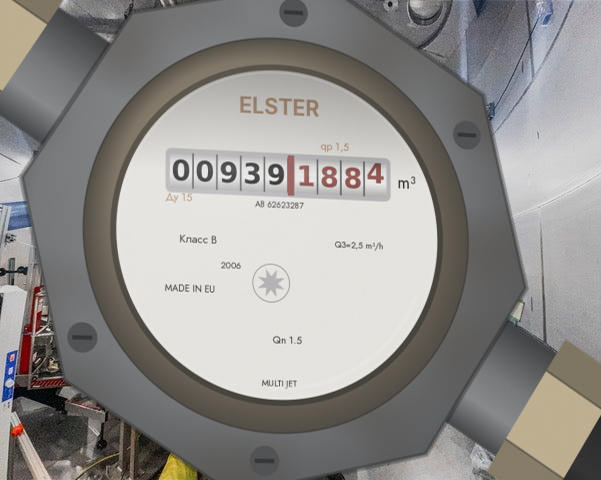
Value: 939.1884 m³
